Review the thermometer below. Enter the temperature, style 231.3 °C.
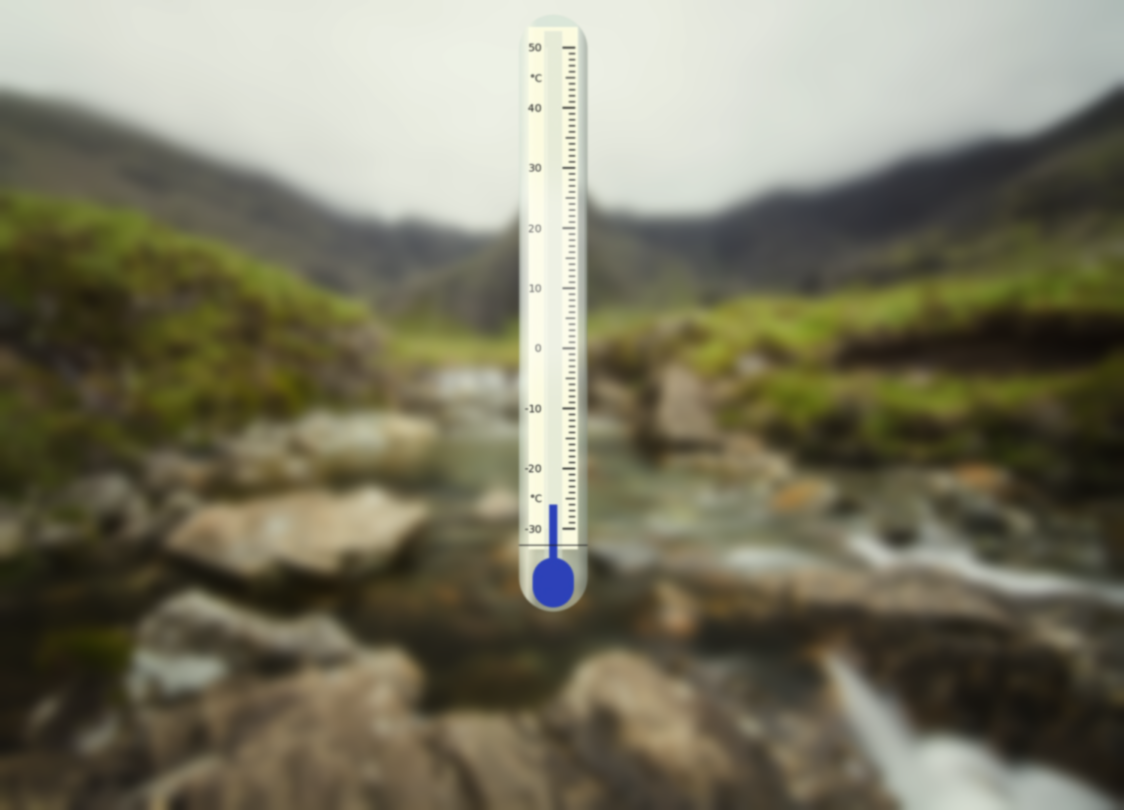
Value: -26 °C
